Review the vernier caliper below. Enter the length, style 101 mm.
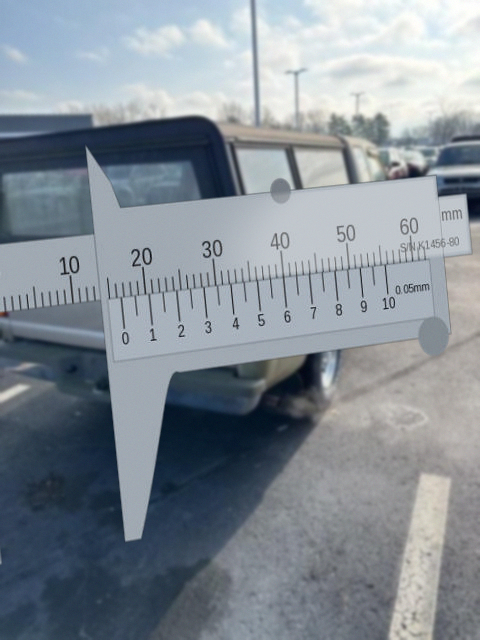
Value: 16.6 mm
